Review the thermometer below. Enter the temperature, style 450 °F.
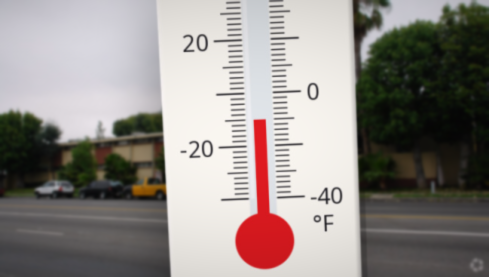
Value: -10 °F
